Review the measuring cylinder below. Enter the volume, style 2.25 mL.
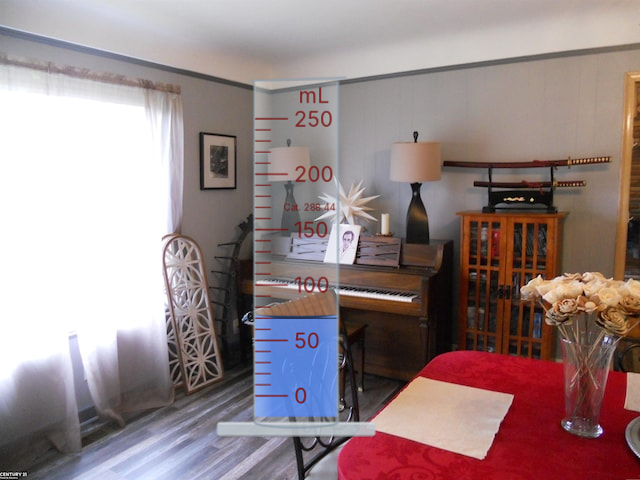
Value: 70 mL
